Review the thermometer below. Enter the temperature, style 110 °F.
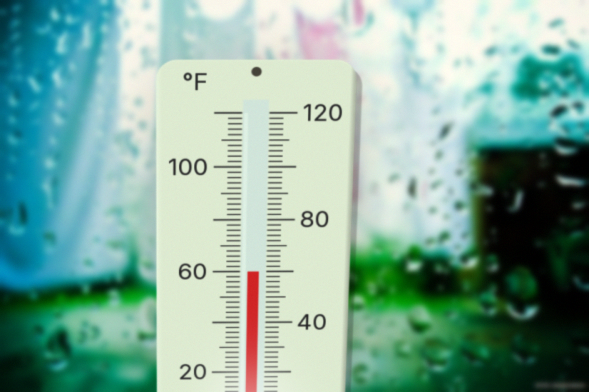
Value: 60 °F
